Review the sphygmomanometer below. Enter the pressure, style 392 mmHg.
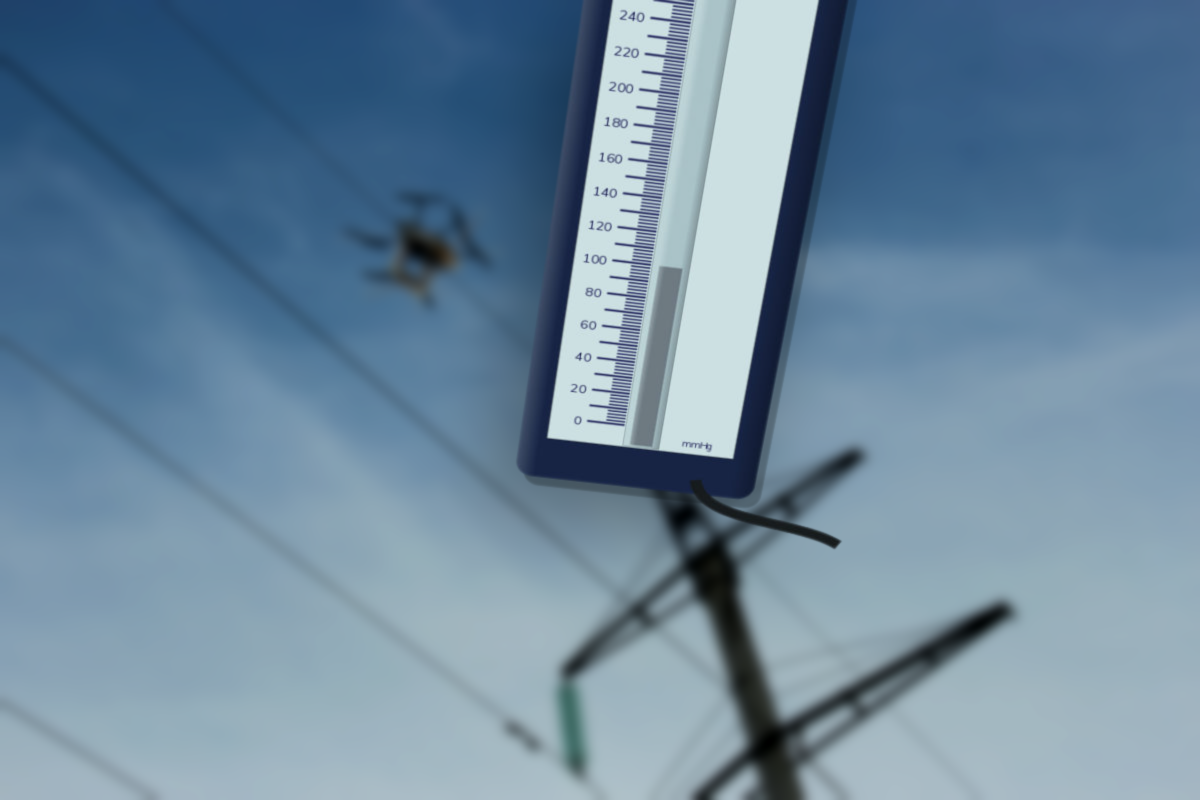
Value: 100 mmHg
